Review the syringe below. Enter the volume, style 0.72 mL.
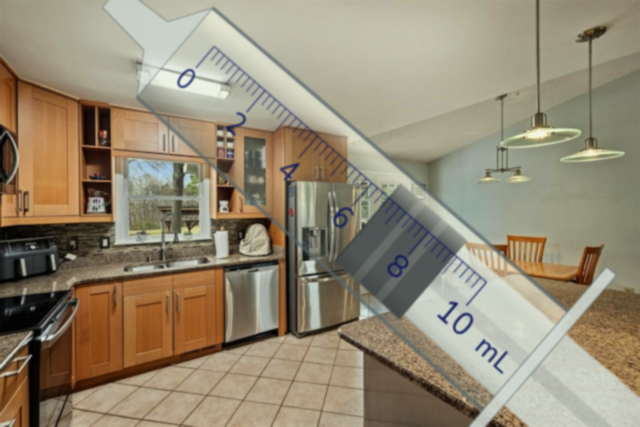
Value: 6.6 mL
